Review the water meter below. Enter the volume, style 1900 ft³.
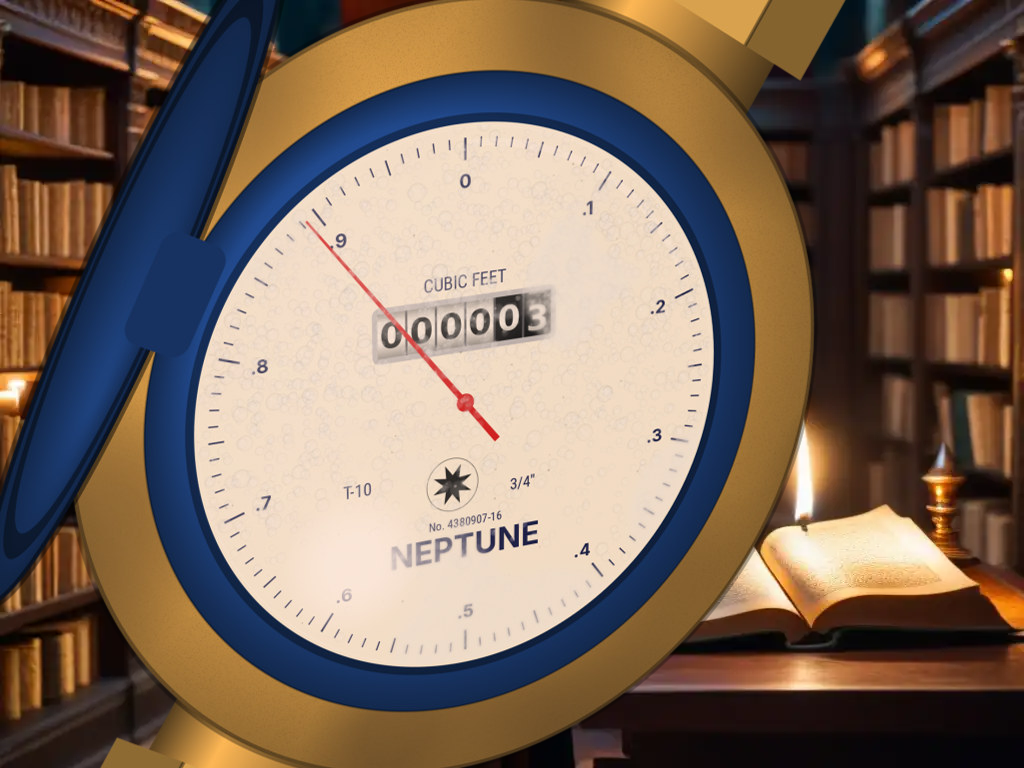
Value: 2.89 ft³
